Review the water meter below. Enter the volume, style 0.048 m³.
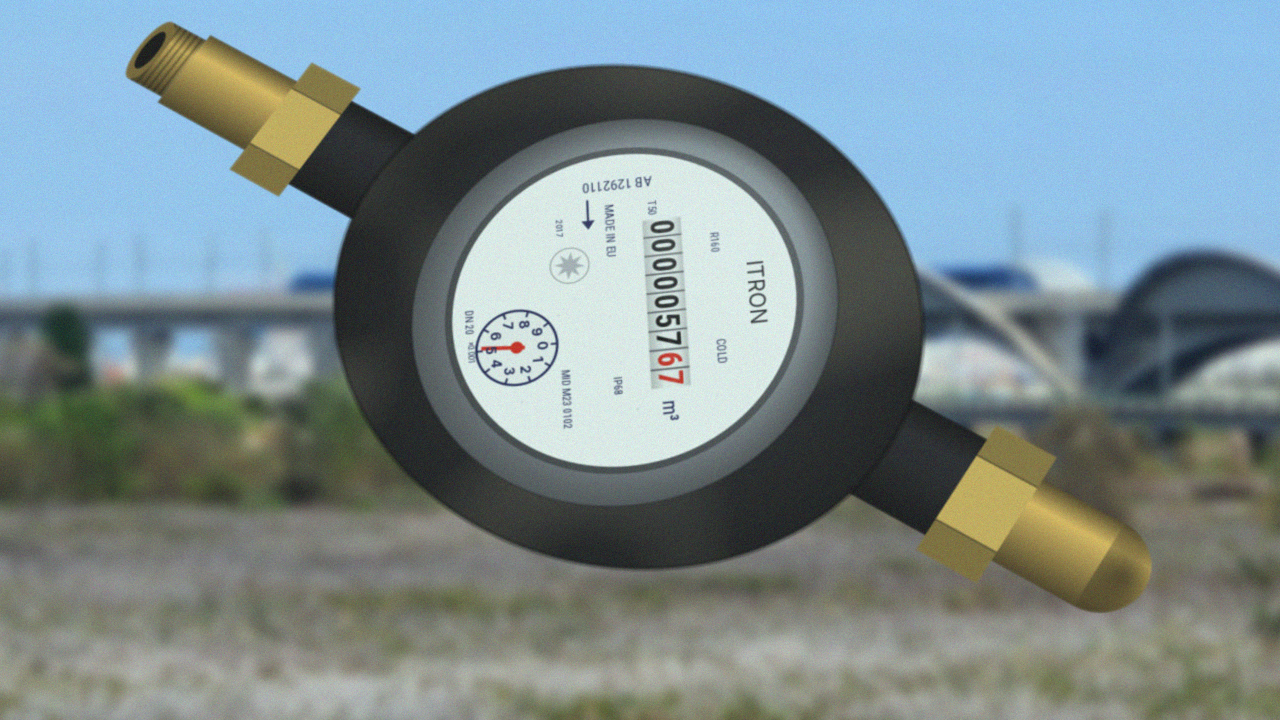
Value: 57.675 m³
